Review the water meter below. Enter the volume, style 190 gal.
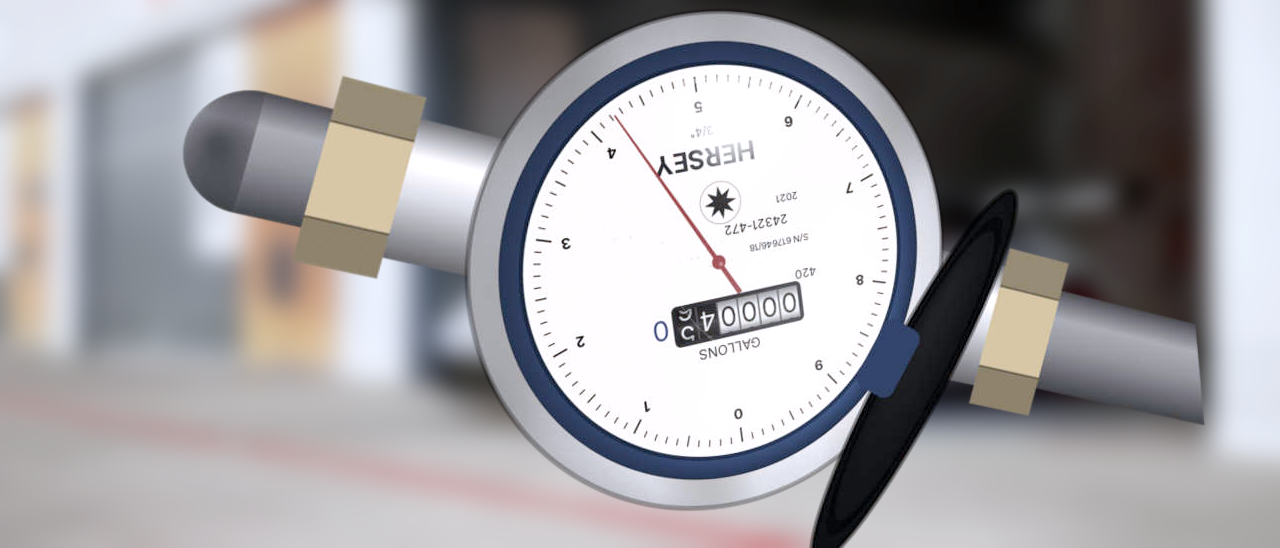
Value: 454.2 gal
